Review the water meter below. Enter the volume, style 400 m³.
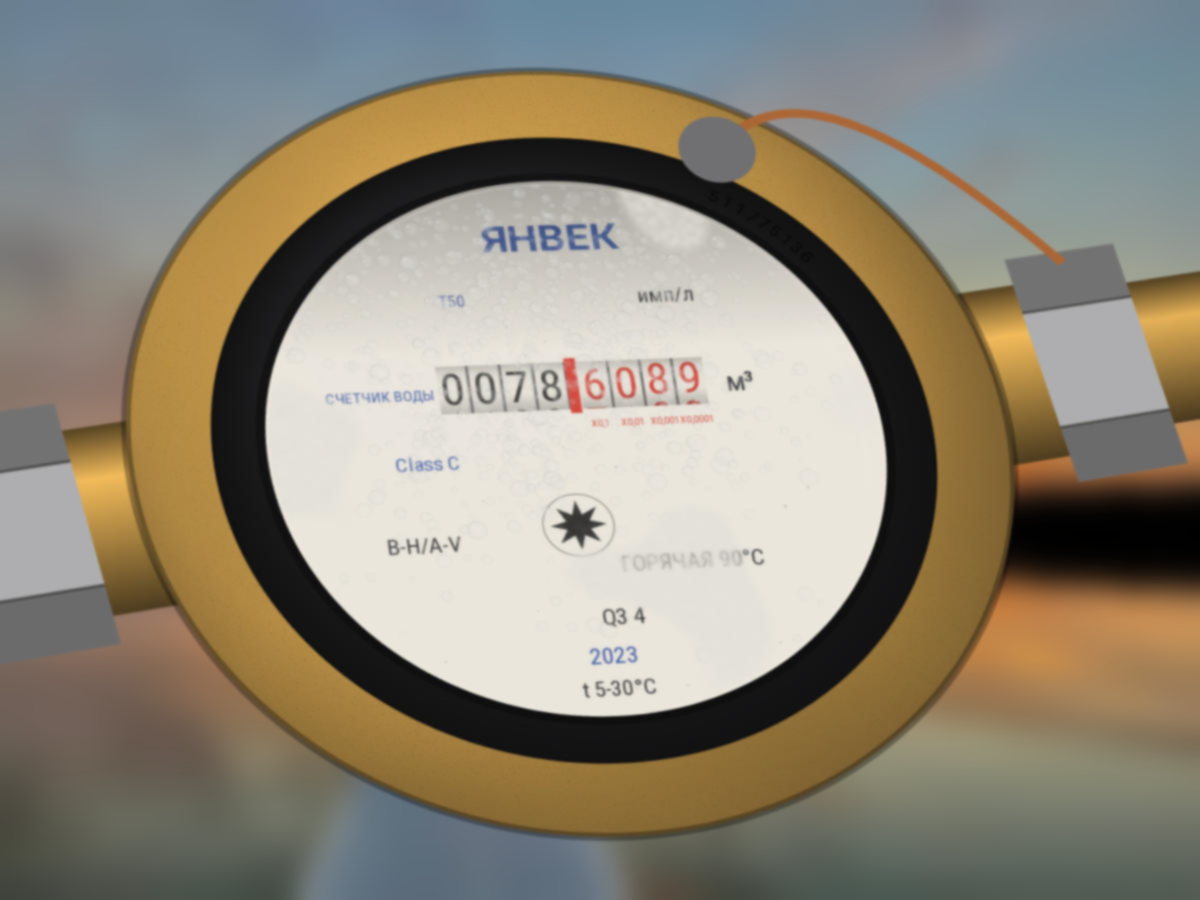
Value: 78.6089 m³
